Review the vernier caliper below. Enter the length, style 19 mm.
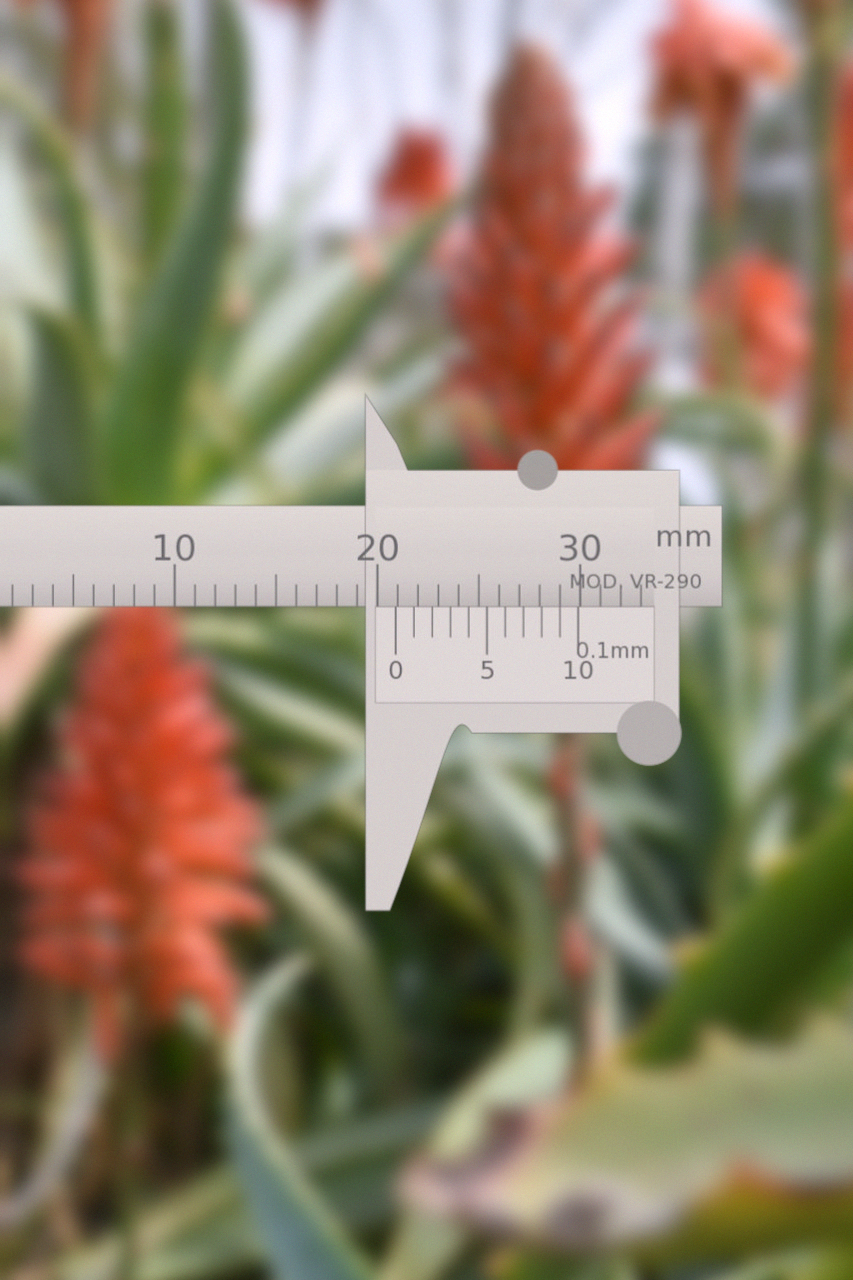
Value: 20.9 mm
